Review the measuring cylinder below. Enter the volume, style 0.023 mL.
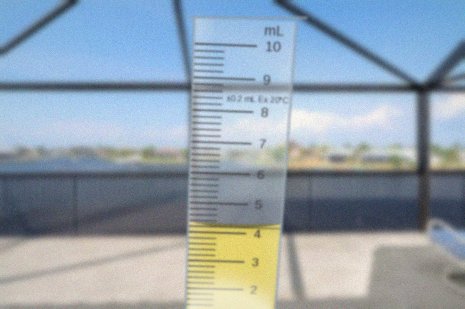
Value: 4.2 mL
